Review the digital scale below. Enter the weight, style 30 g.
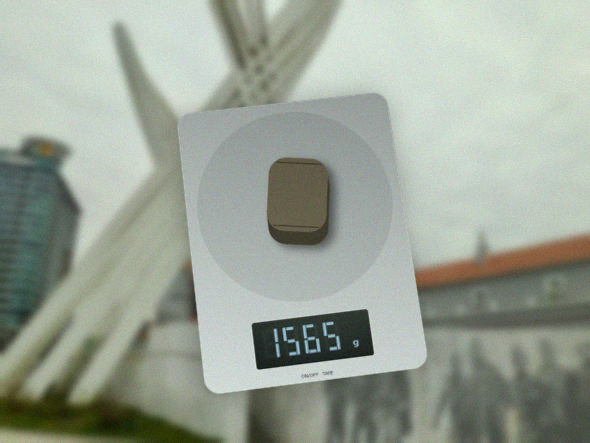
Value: 1565 g
